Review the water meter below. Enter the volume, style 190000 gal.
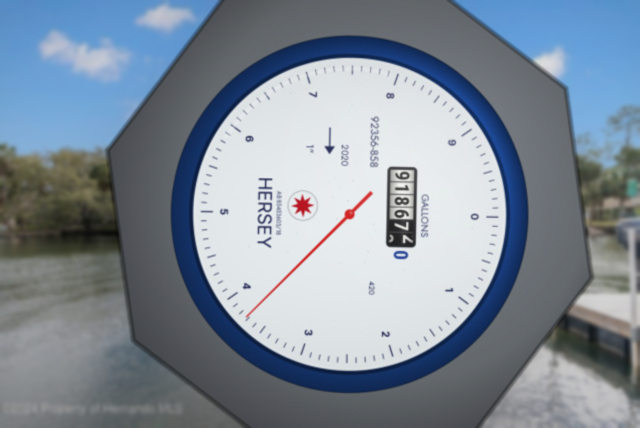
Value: 9186723.7 gal
